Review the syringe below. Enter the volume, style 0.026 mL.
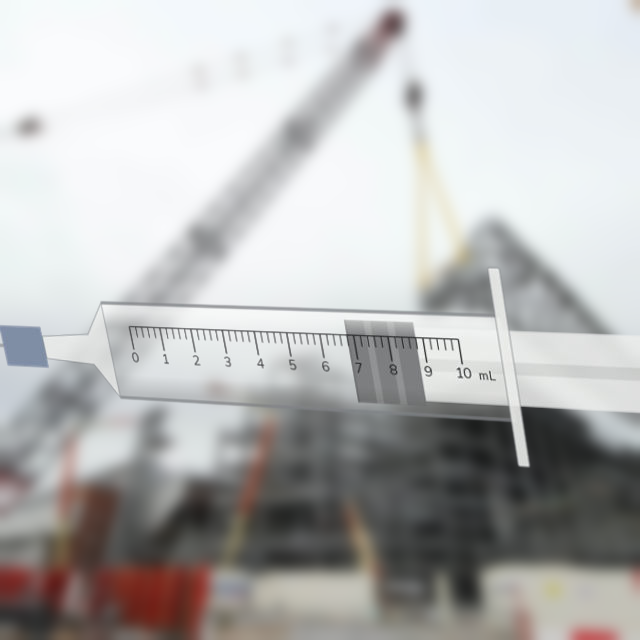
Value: 6.8 mL
